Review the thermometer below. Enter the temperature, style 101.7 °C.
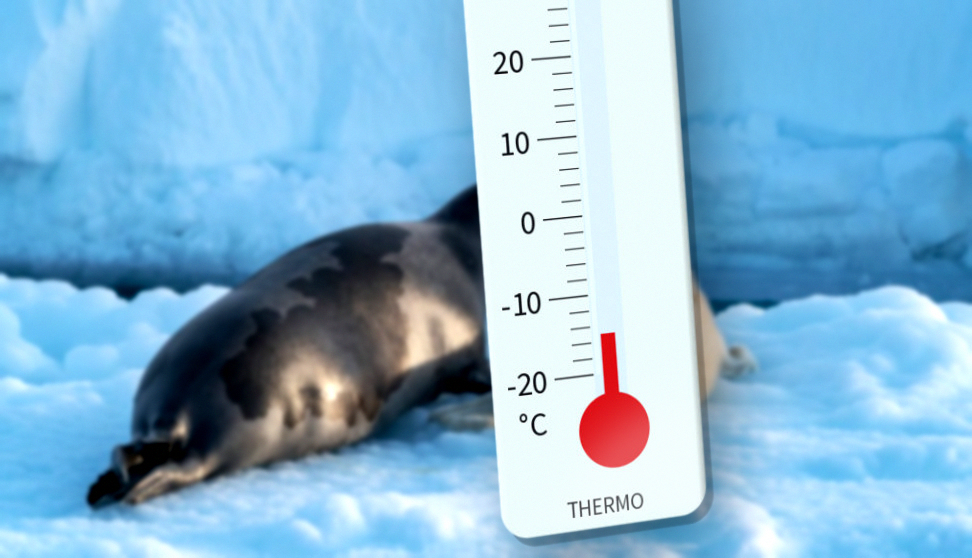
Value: -15 °C
